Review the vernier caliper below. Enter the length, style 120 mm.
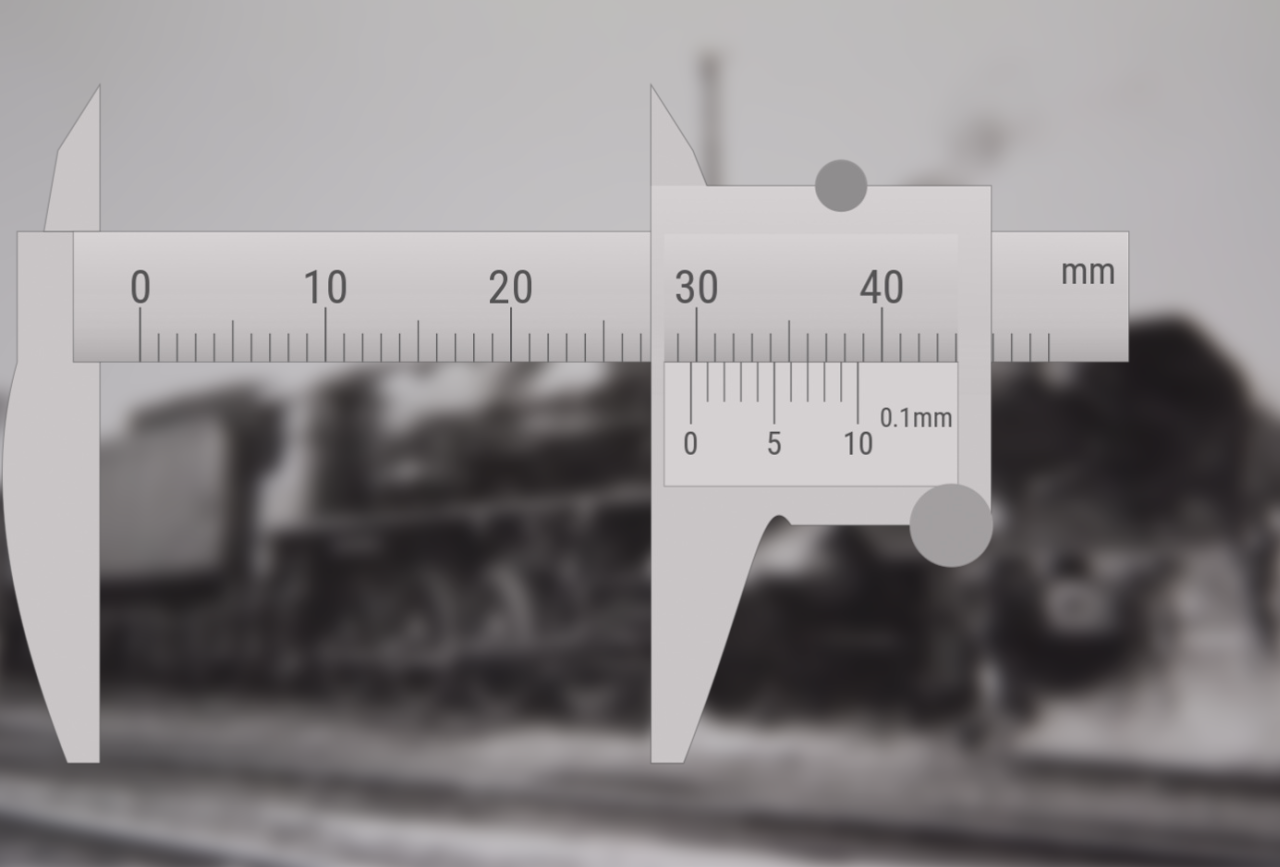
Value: 29.7 mm
